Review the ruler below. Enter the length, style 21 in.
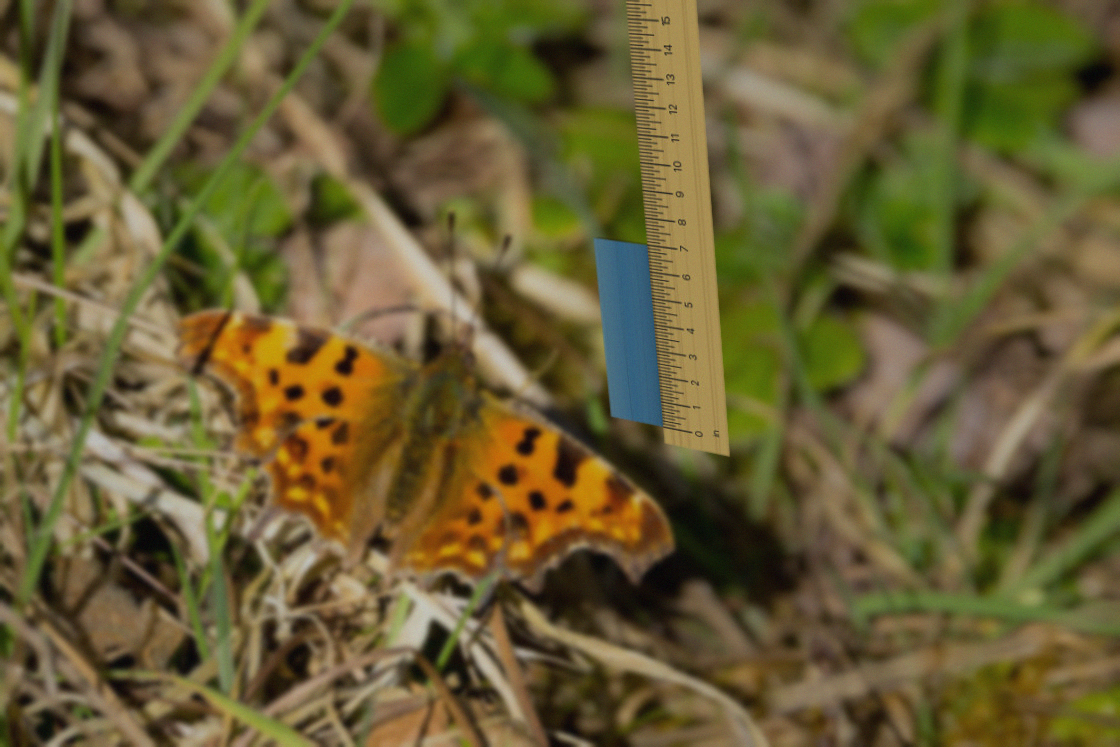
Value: 7 in
